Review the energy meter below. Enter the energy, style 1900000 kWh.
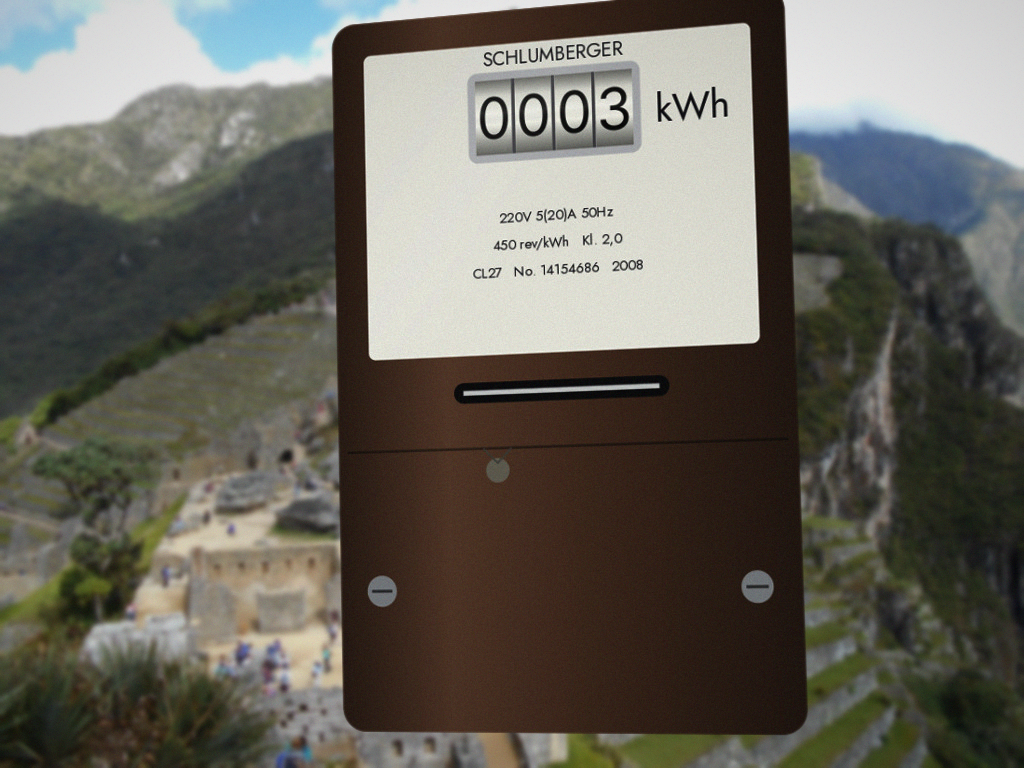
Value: 3 kWh
